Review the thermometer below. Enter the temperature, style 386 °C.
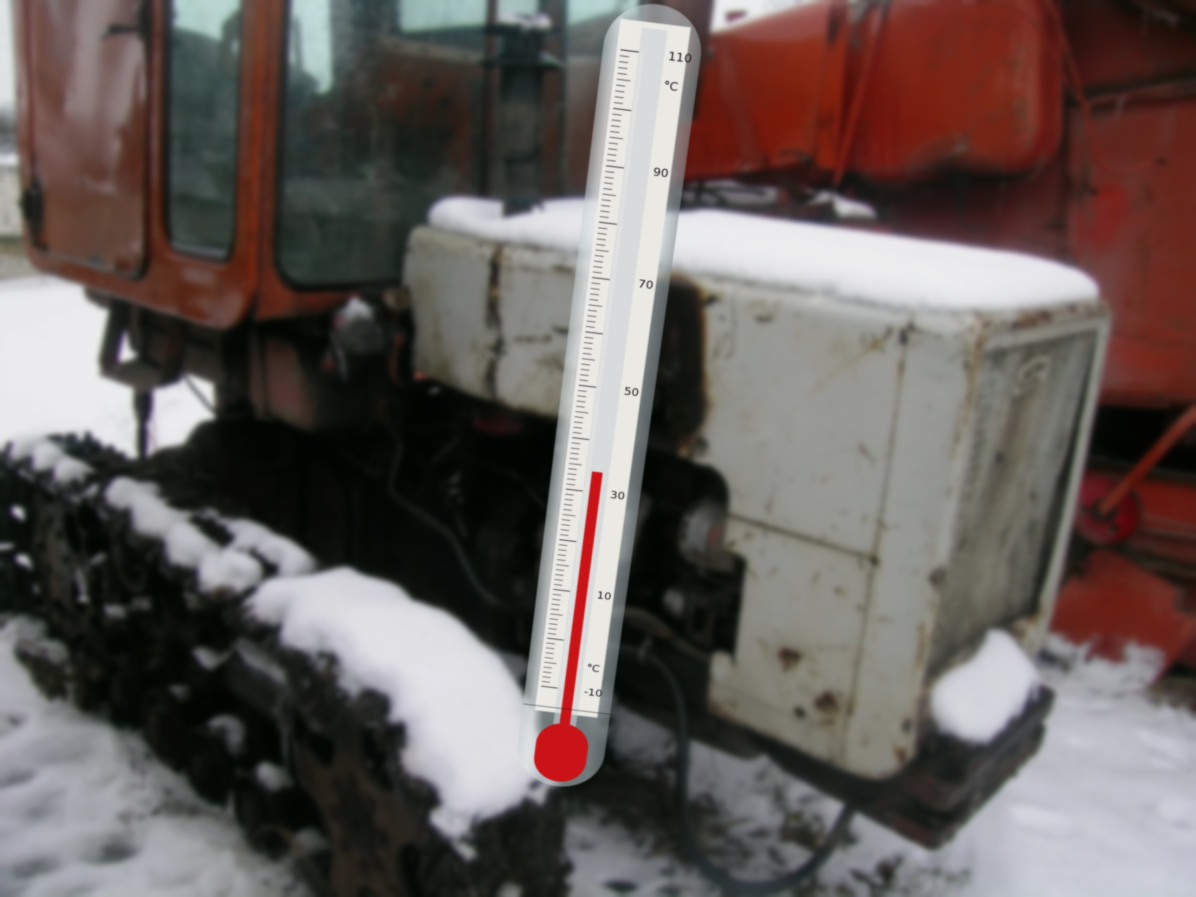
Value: 34 °C
